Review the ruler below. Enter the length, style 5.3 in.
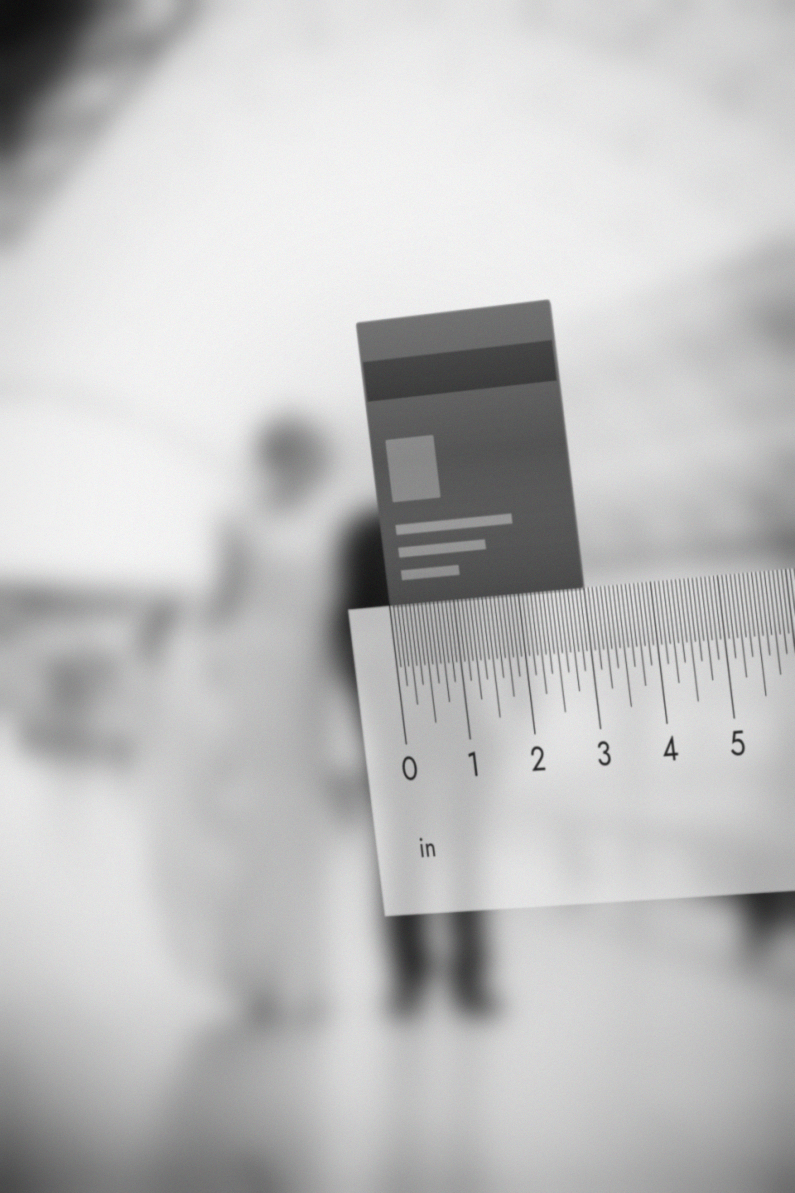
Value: 3 in
